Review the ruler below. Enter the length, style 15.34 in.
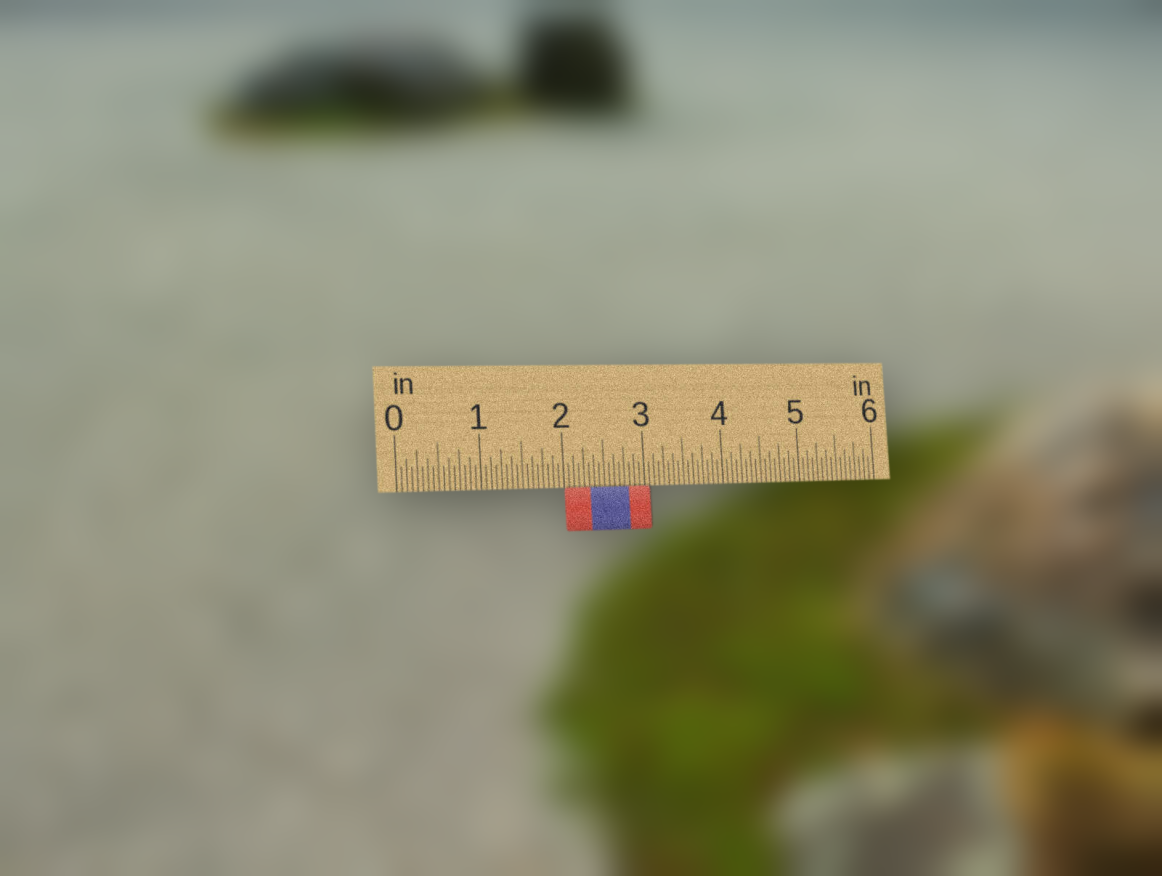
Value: 1.0625 in
